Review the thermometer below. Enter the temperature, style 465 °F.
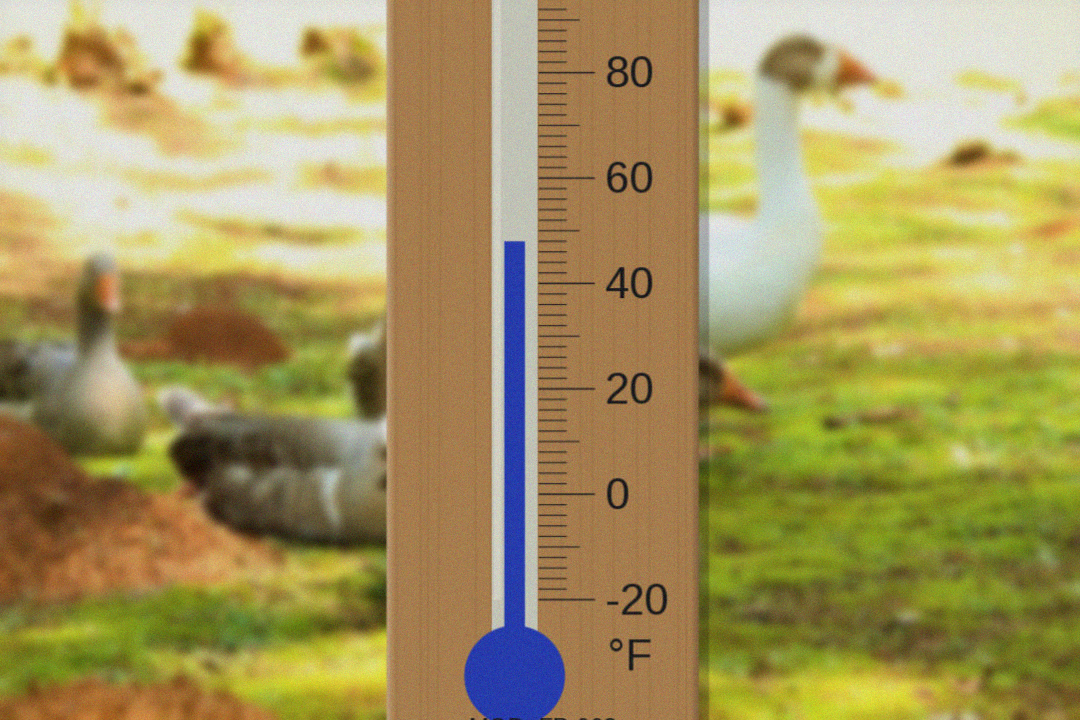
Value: 48 °F
